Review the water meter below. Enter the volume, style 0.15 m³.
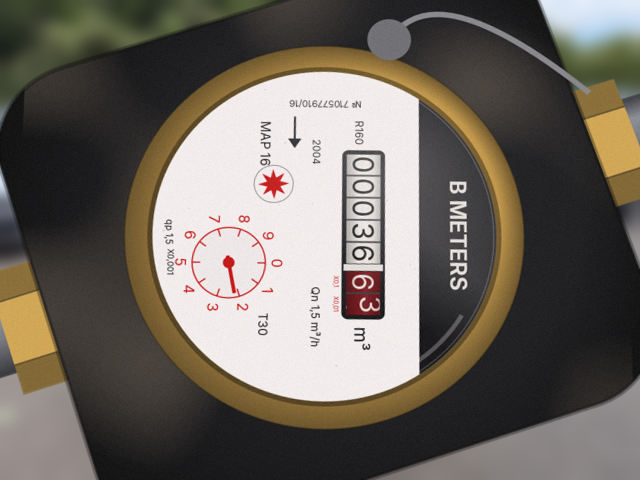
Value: 36.632 m³
